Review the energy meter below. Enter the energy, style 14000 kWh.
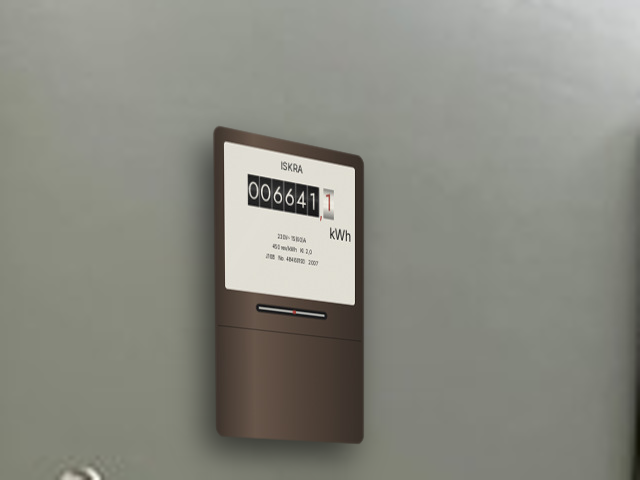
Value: 6641.1 kWh
